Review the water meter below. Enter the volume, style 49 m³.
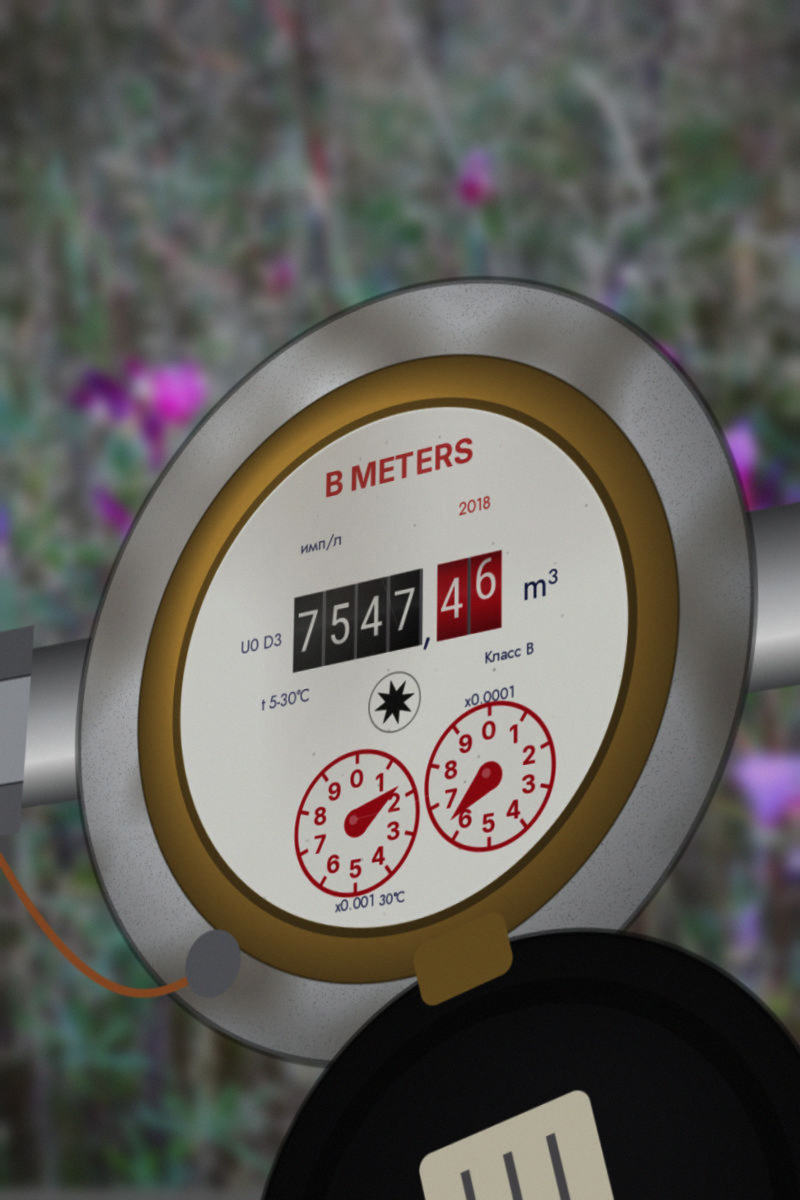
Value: 7547.4616 m³
